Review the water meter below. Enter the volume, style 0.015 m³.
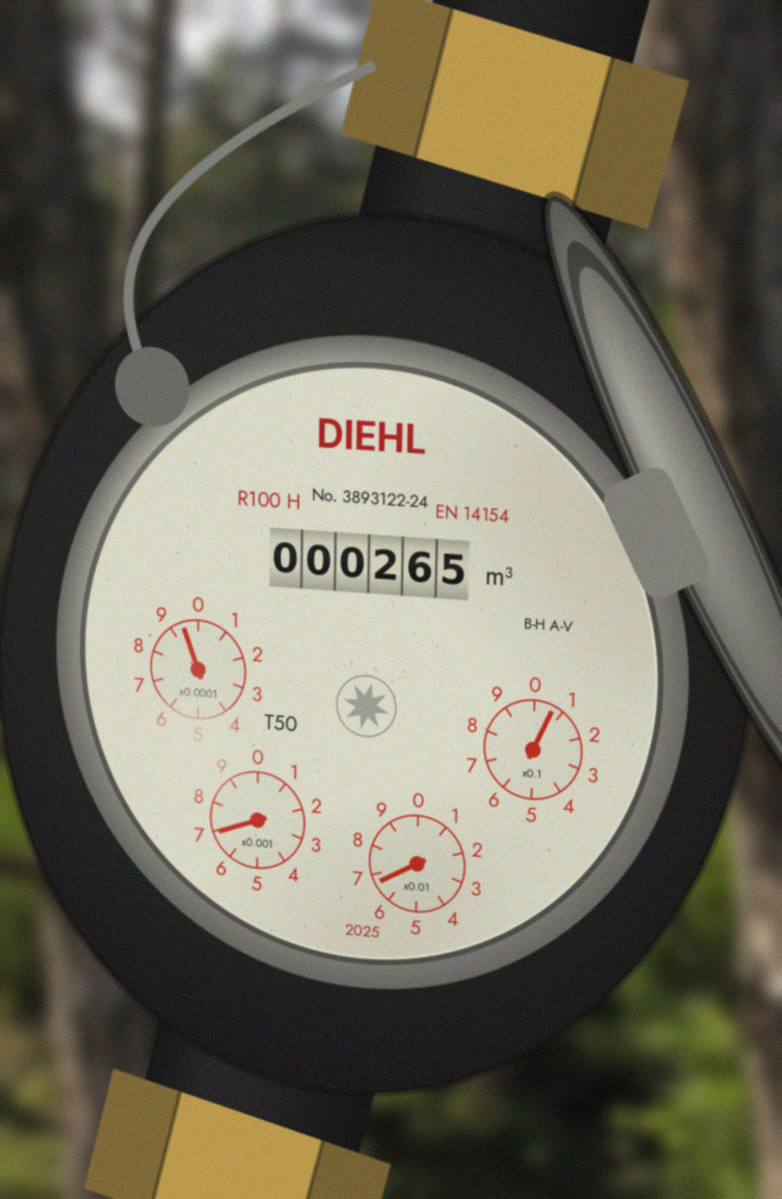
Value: 265.0669 m³
